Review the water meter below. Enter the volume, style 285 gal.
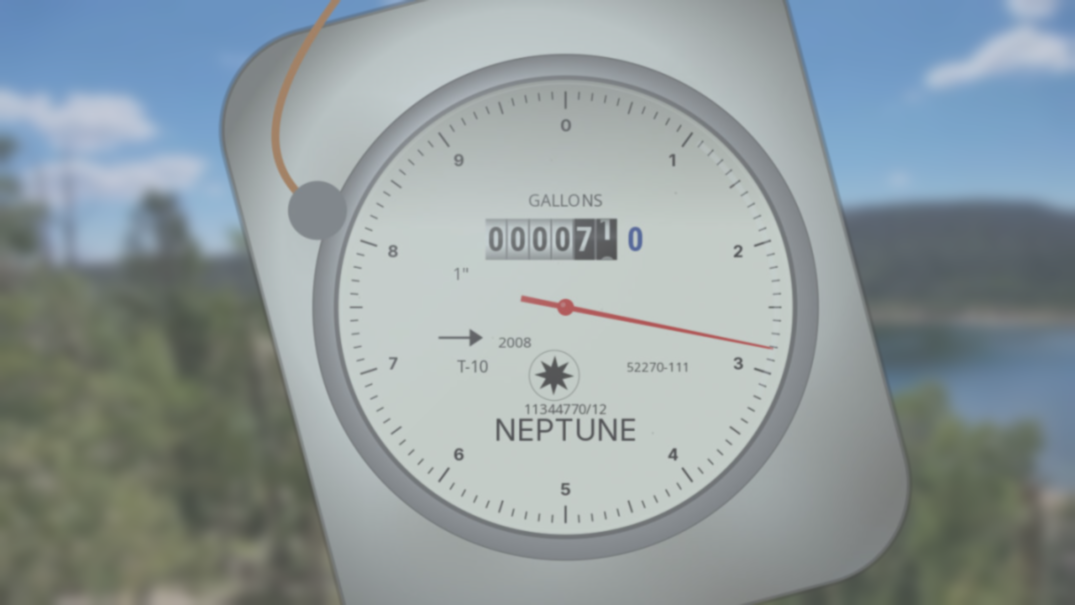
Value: 712.8 gal
